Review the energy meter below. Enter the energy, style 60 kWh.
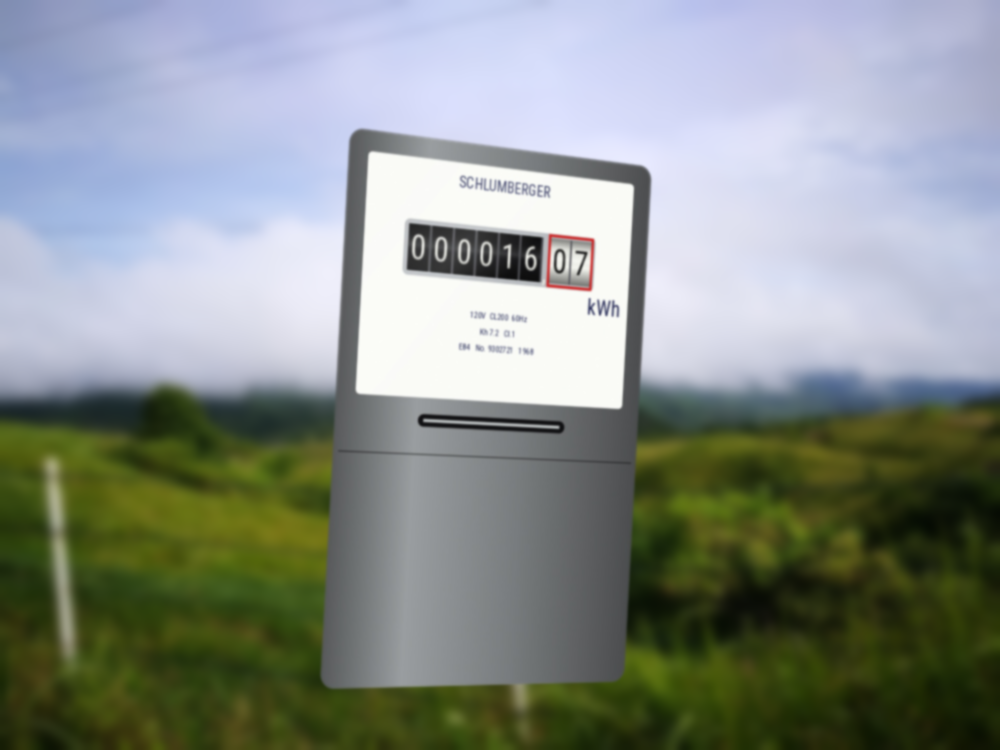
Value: 16.07 kWh
